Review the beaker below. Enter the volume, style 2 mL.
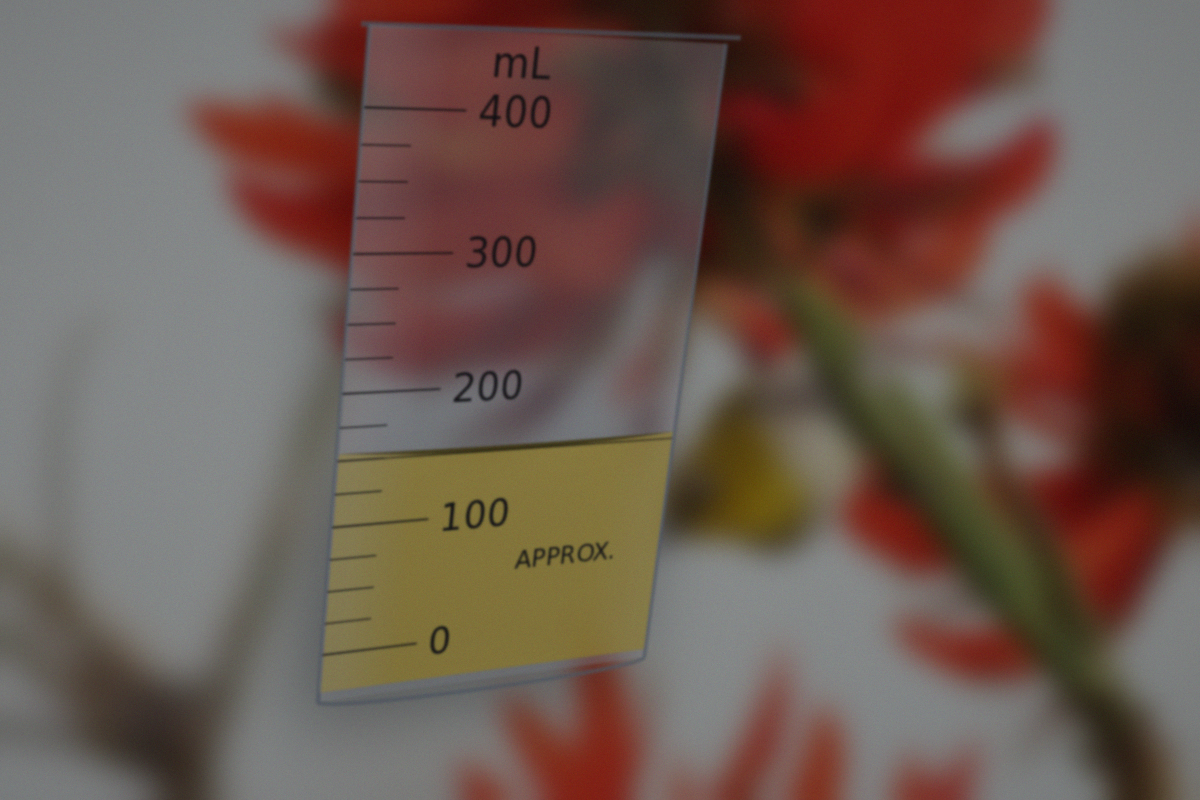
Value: 150 mL
